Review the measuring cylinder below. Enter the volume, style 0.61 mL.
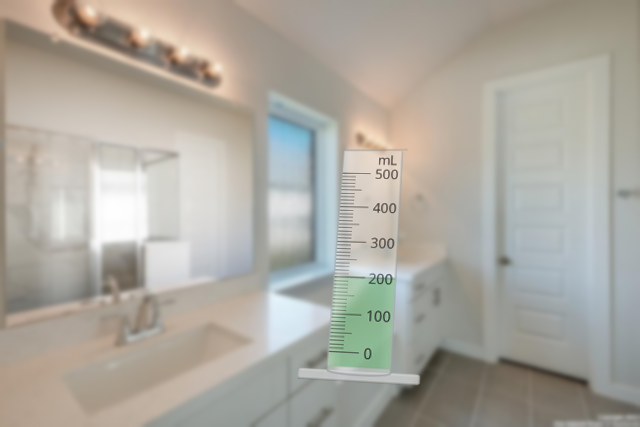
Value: 200 mL
